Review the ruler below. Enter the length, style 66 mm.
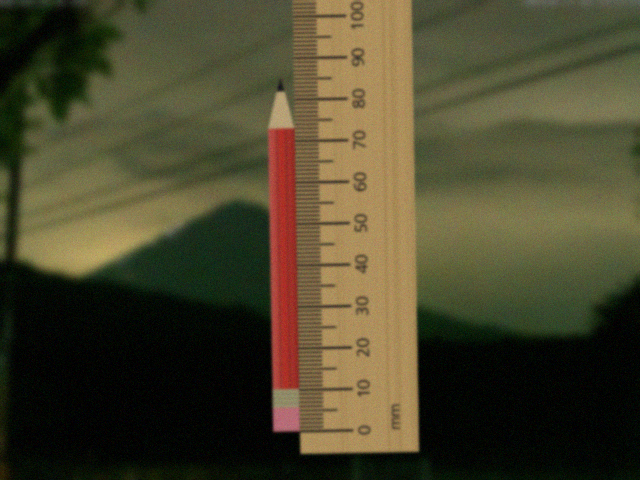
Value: 85 mm
